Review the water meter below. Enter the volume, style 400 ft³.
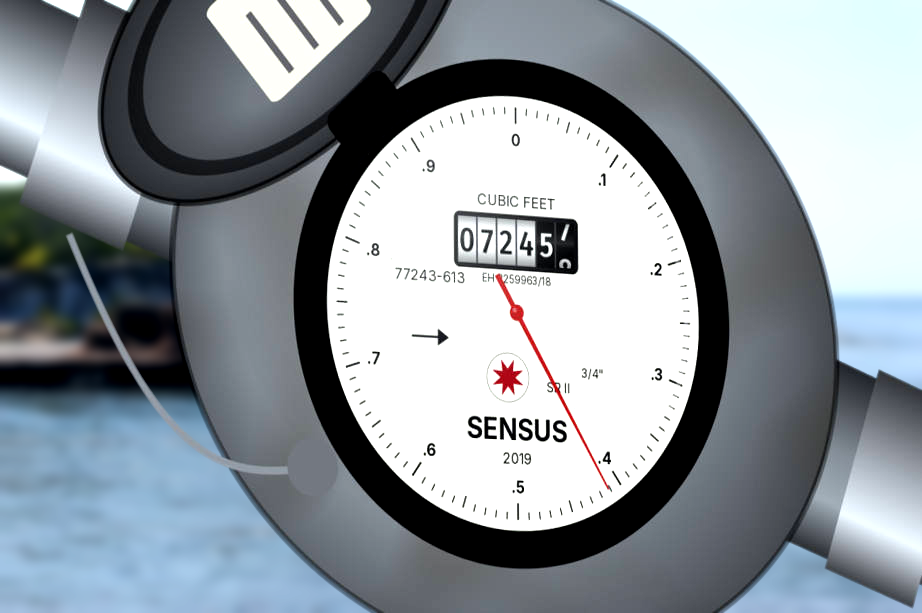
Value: 72457.41 ft³
